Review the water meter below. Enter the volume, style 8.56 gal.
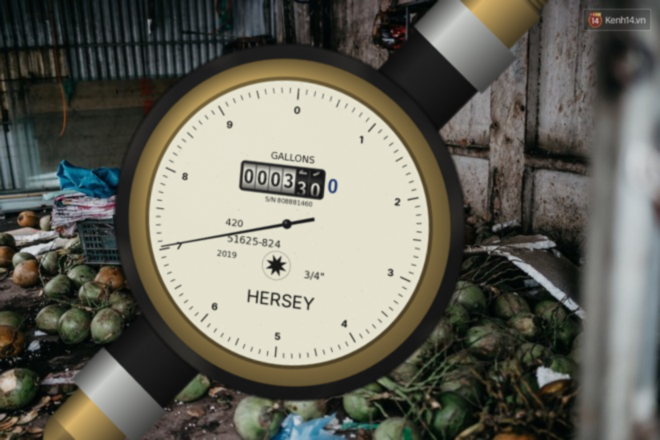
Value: 3297.0 gal
